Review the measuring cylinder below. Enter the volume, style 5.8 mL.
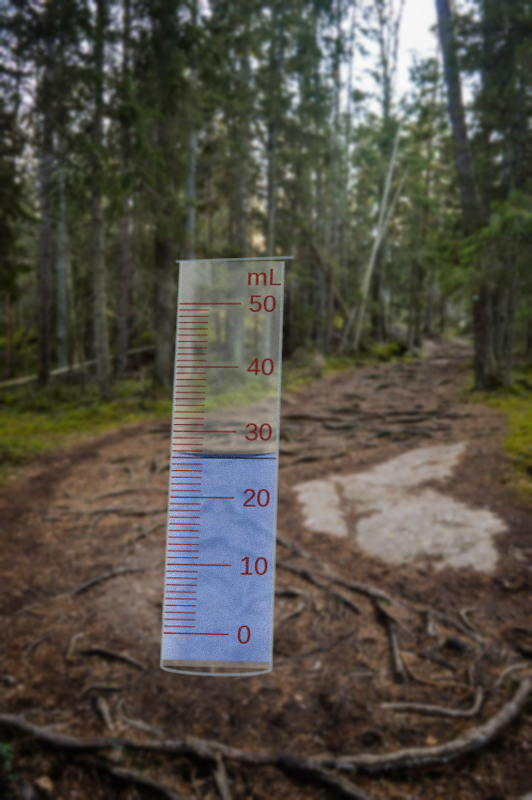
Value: 26 mL
